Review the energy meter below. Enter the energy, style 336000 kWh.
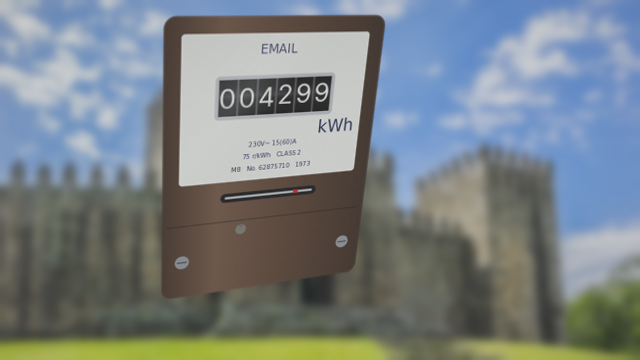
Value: 4299 kWh
